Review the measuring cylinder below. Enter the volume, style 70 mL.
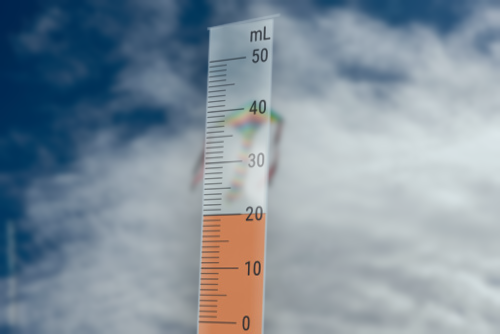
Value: 20 mL
